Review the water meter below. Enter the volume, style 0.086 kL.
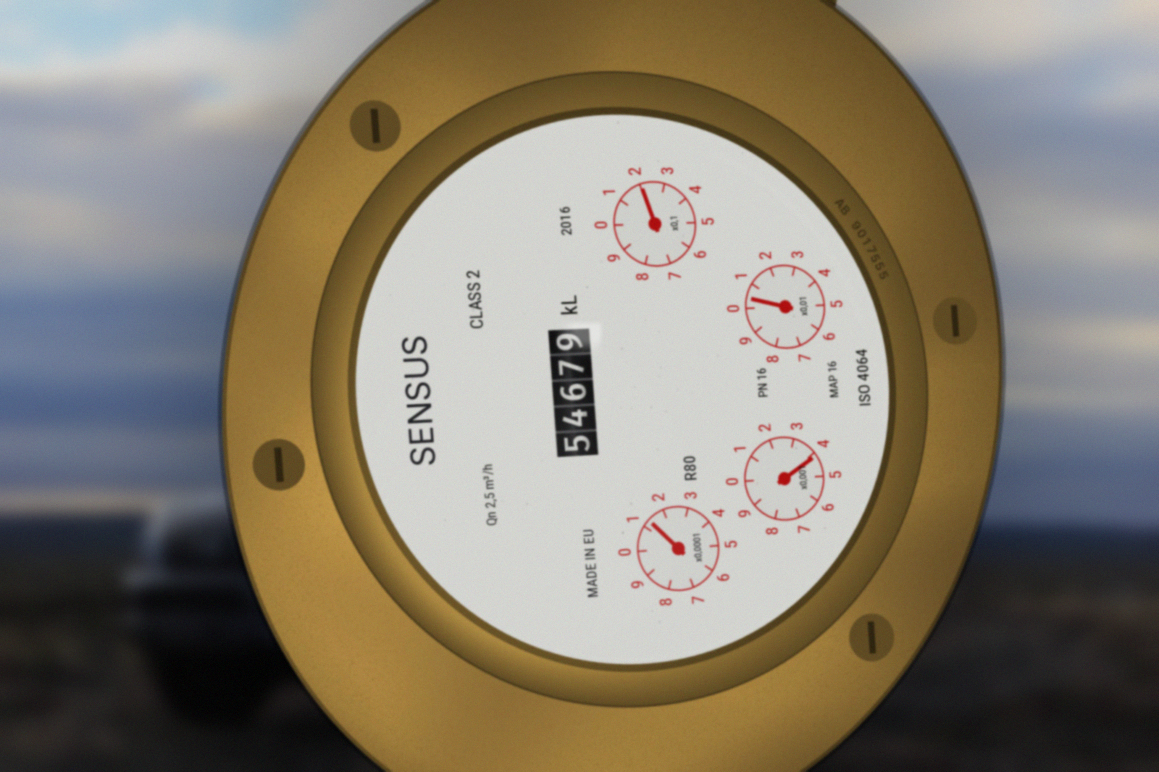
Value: 54679.2041 kL
